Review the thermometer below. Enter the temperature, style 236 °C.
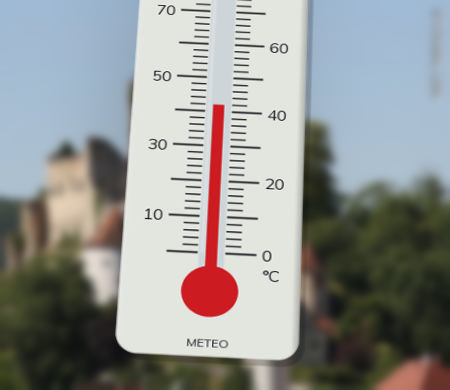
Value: 42 °C
